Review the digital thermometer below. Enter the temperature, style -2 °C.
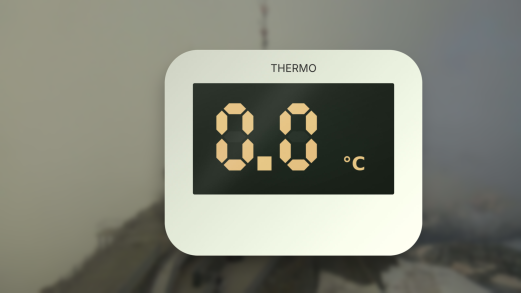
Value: 0.0 °C
